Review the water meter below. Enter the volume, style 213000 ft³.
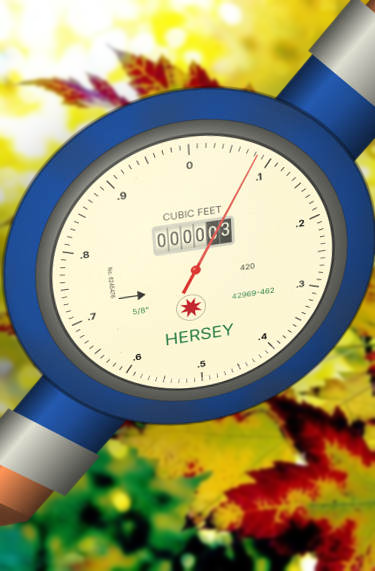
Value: 3.08 ft³
